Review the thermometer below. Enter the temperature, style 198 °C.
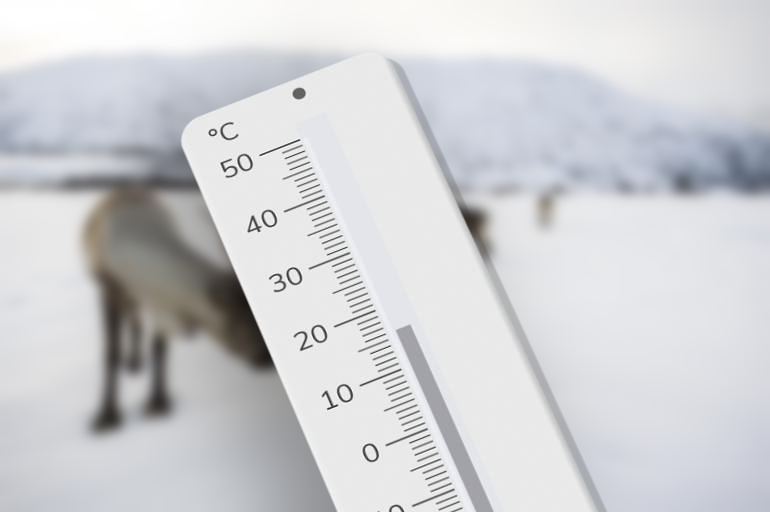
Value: 16 °C
